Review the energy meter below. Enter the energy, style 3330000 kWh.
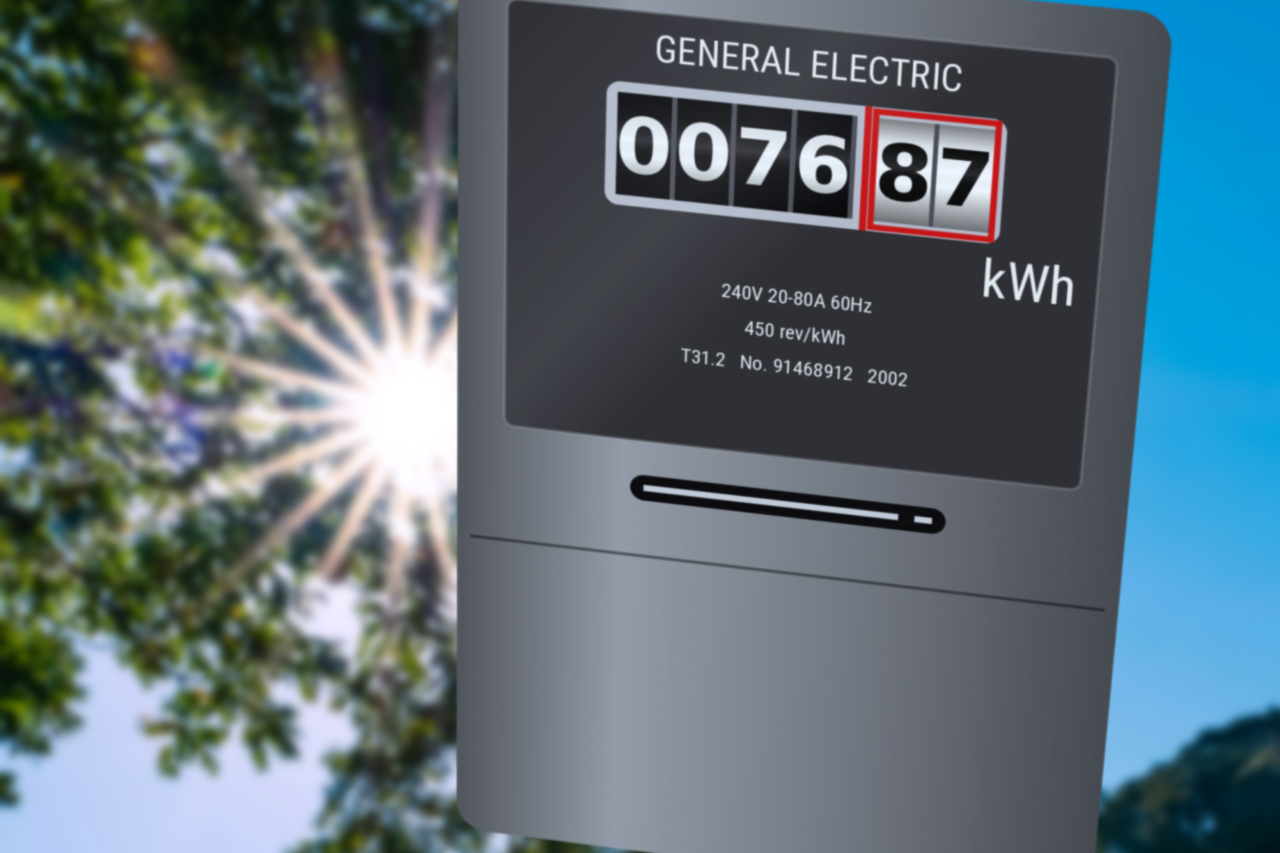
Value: 76.87 kWh
